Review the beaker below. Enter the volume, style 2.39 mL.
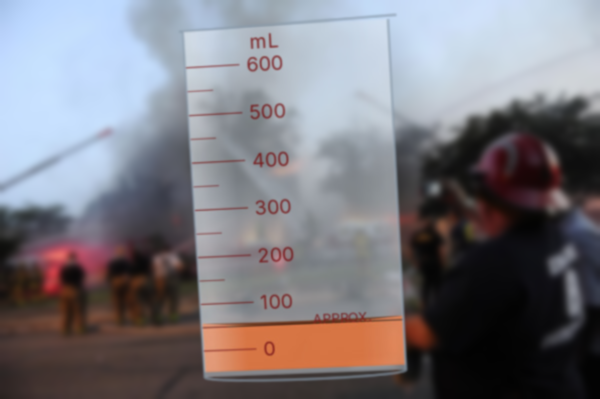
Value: 50 mL
